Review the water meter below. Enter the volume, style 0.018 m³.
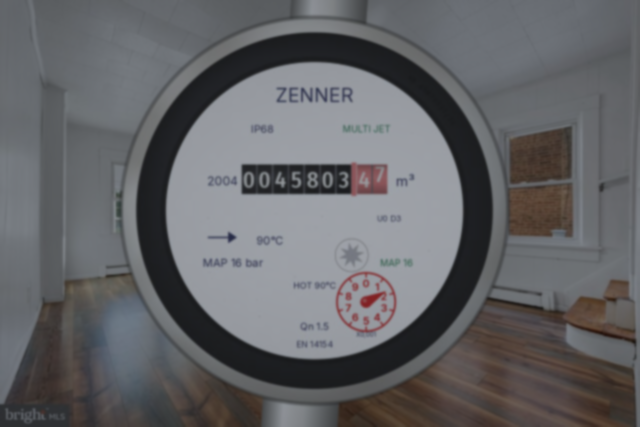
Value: 45803.471 m³
